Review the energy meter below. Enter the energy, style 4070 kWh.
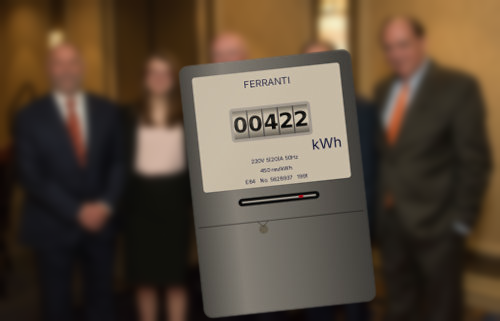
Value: 422 kWh
